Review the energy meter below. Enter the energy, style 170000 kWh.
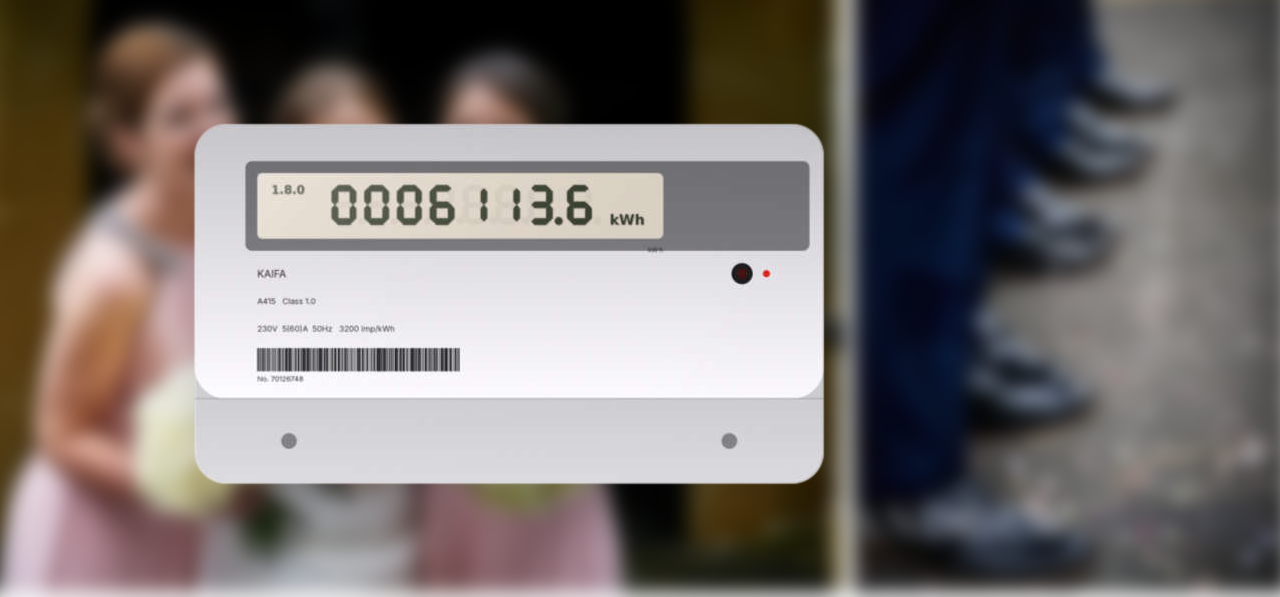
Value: 6113.6 kWh
